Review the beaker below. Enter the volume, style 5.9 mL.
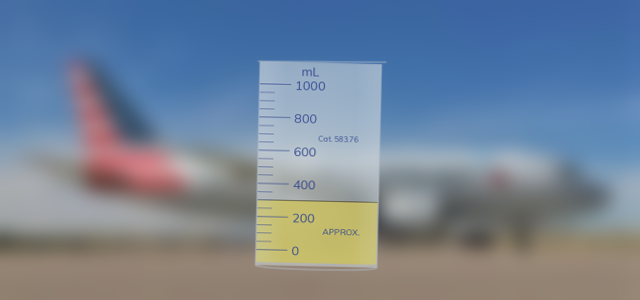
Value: 300 mL
